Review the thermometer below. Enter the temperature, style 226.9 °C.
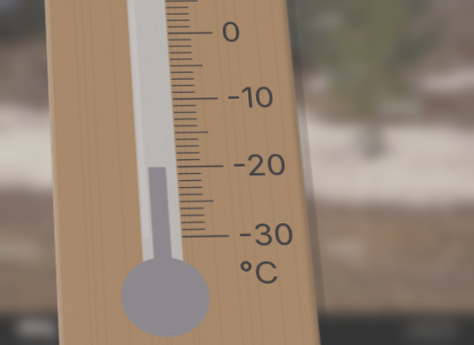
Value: -20 °C
